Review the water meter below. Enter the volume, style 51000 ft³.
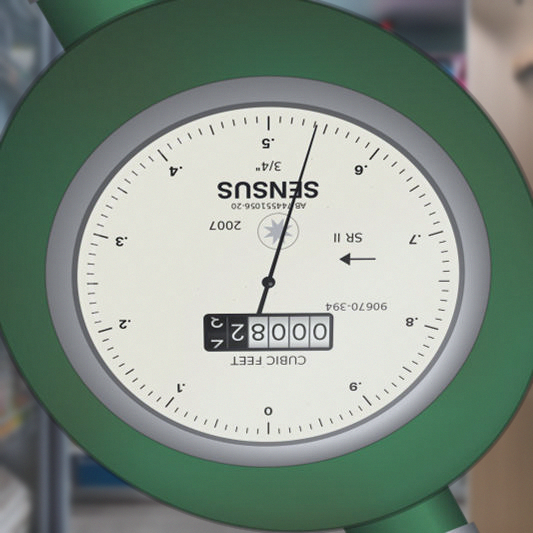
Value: 822.54 ft³
